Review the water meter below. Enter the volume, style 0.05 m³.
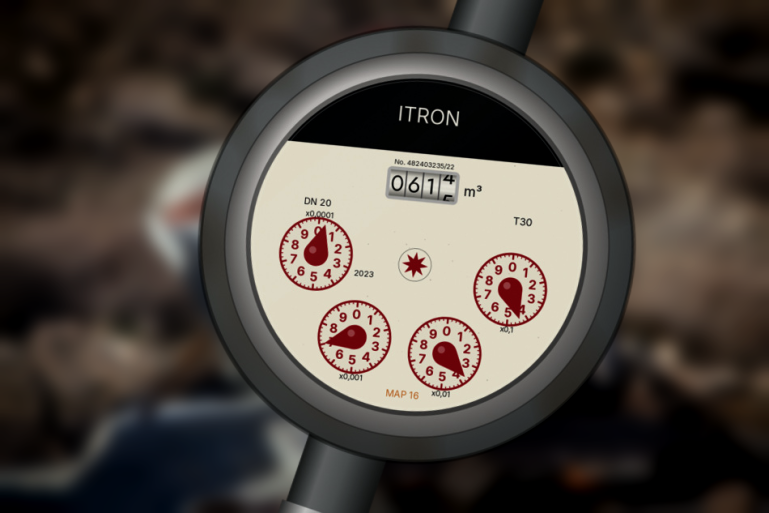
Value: 614.4370 m³
